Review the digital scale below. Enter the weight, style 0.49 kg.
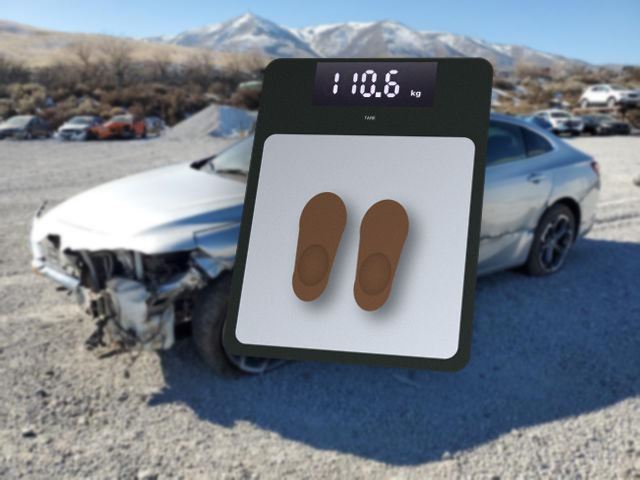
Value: 110.6 kg
